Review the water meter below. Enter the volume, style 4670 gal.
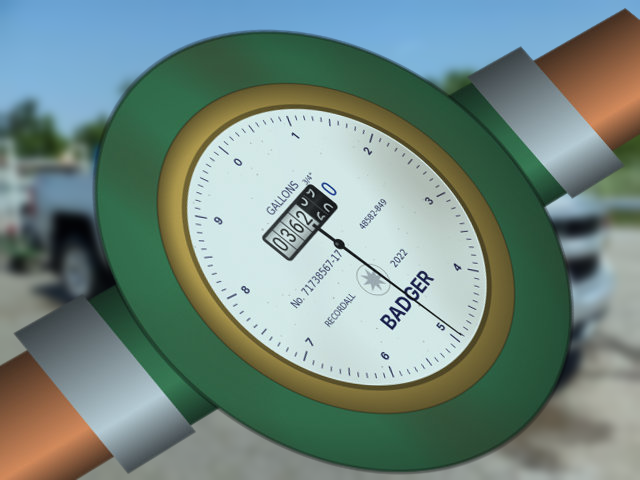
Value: 362594.9 gal
